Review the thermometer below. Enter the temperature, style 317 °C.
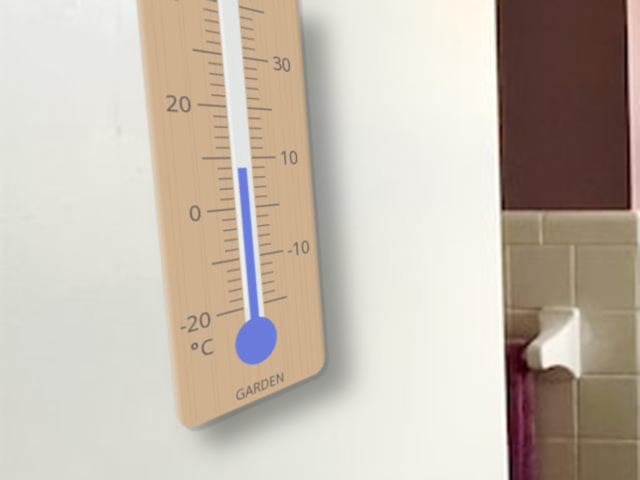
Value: 8 °C
